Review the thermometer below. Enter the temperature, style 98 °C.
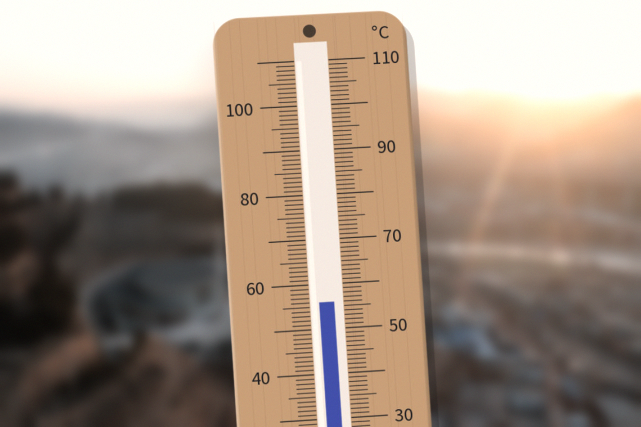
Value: 56 °C
